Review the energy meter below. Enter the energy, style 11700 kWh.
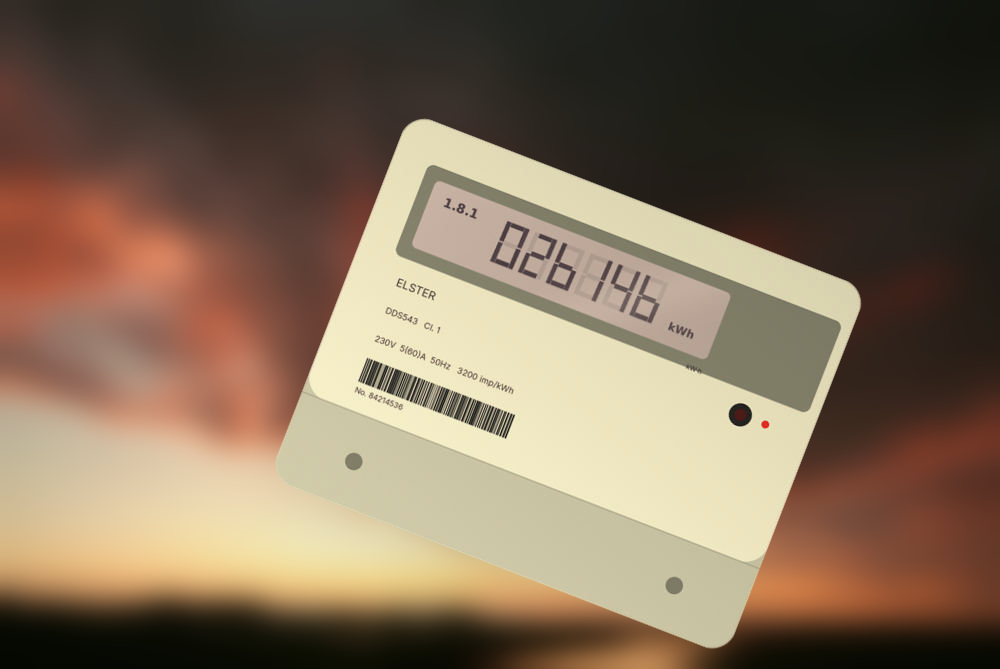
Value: 26146 kWh
